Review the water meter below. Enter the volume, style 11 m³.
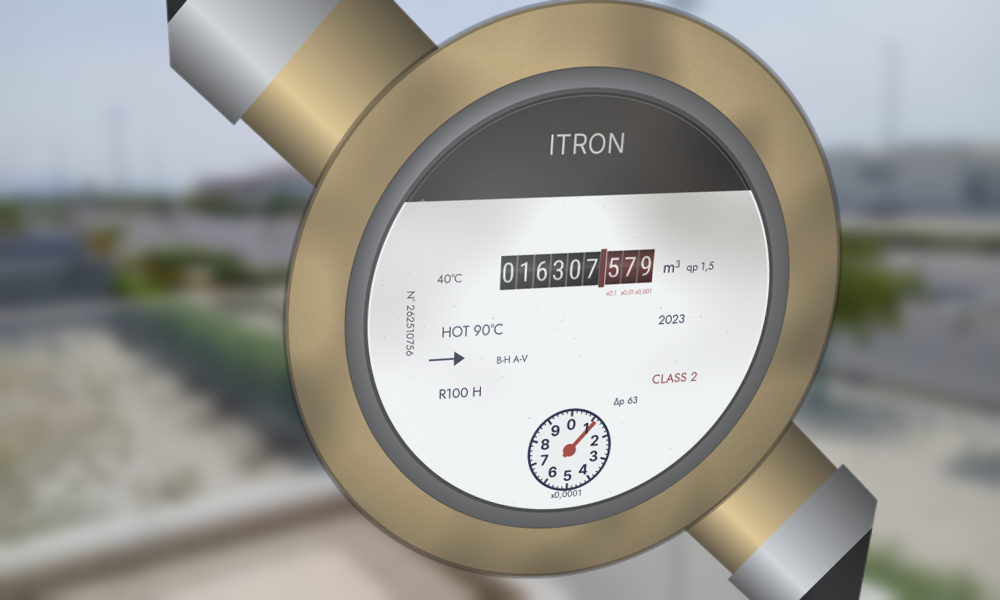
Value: 16307.5791 m³
